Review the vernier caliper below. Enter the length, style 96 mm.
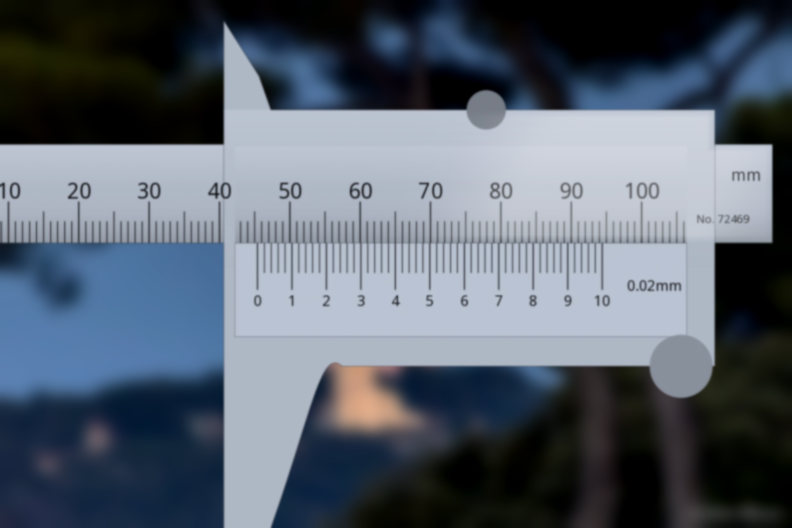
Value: 45.4 mm
